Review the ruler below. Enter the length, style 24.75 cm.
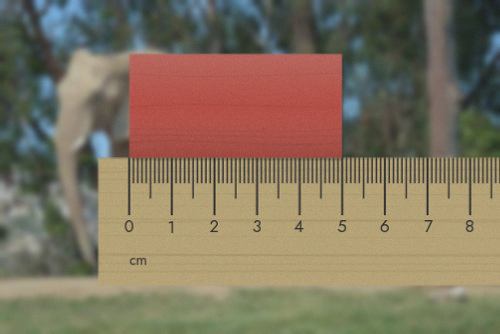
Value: 5 cm
